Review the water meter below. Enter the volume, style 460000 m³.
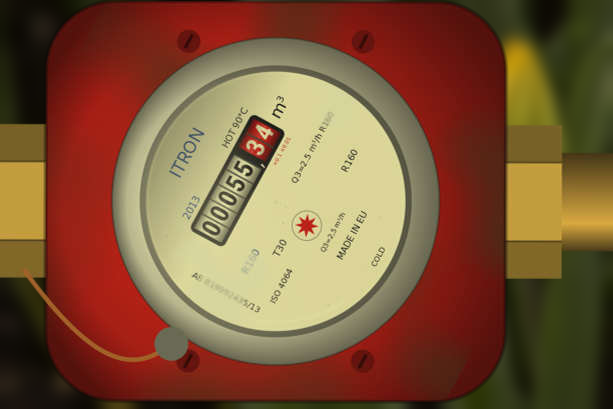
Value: 55.34 m³
